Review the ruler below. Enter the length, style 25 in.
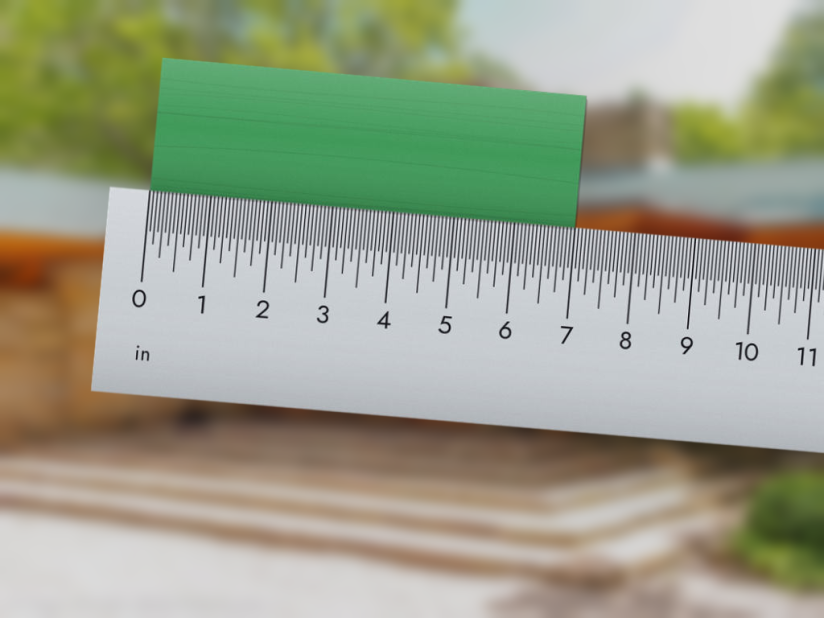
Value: 7 in
